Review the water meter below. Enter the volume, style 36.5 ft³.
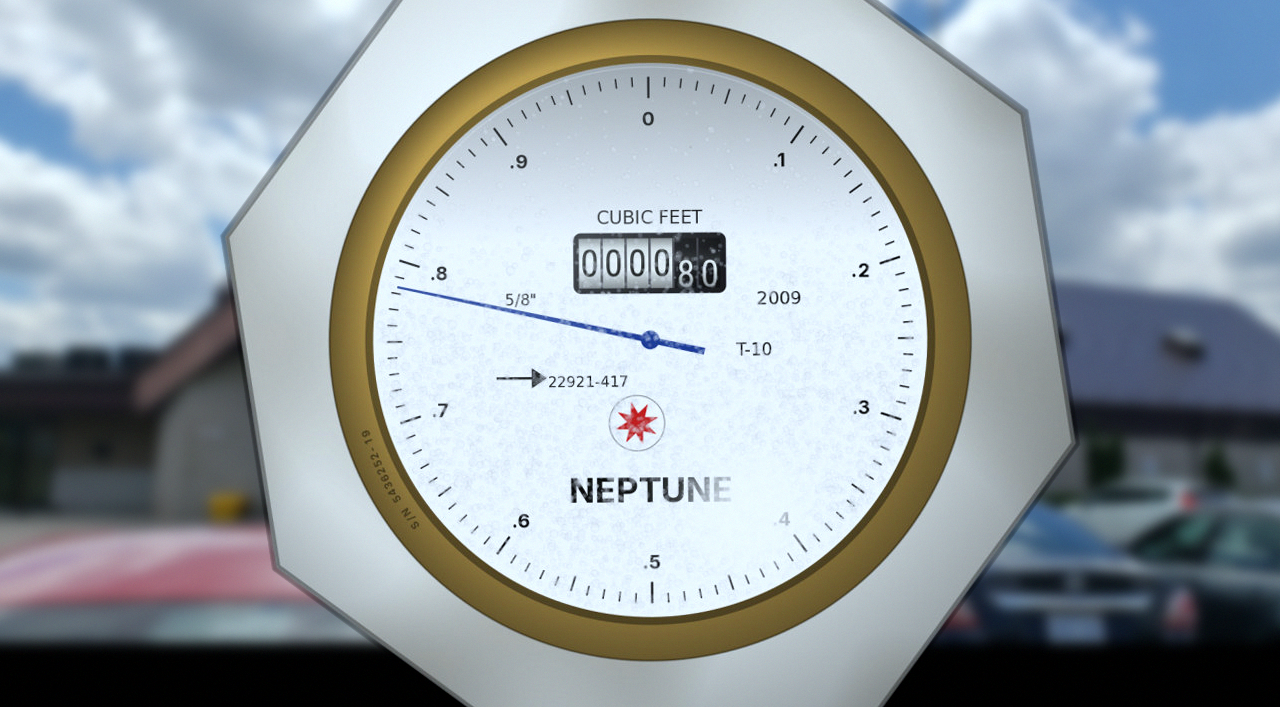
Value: 79.78 ft³
